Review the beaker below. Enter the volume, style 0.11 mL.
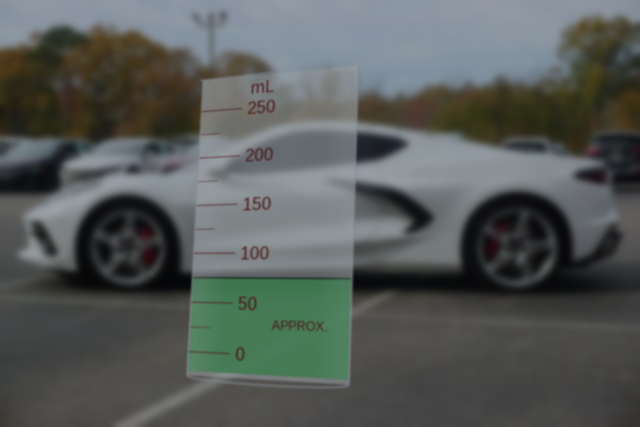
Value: 75 mL
